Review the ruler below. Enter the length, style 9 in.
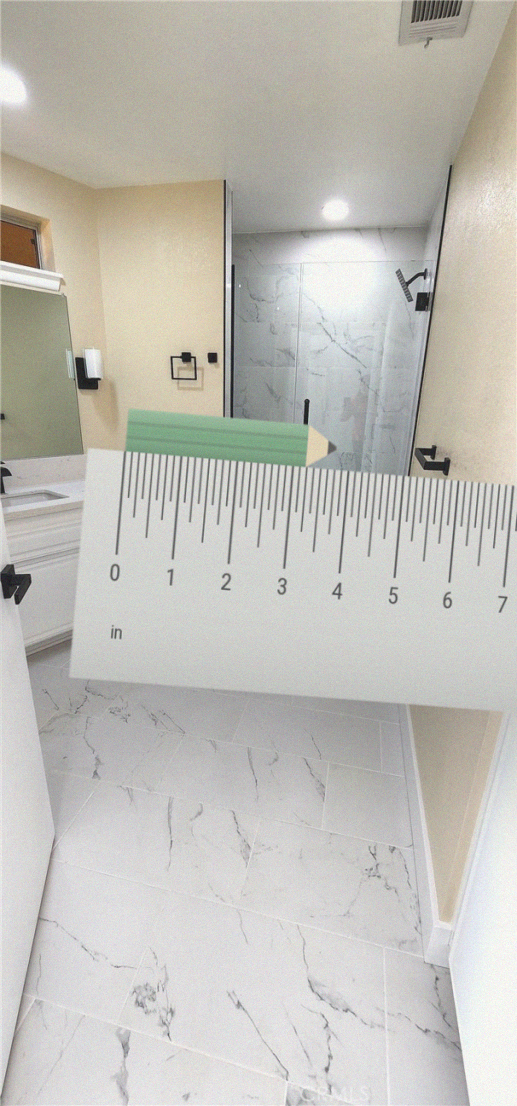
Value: 3.75 in
